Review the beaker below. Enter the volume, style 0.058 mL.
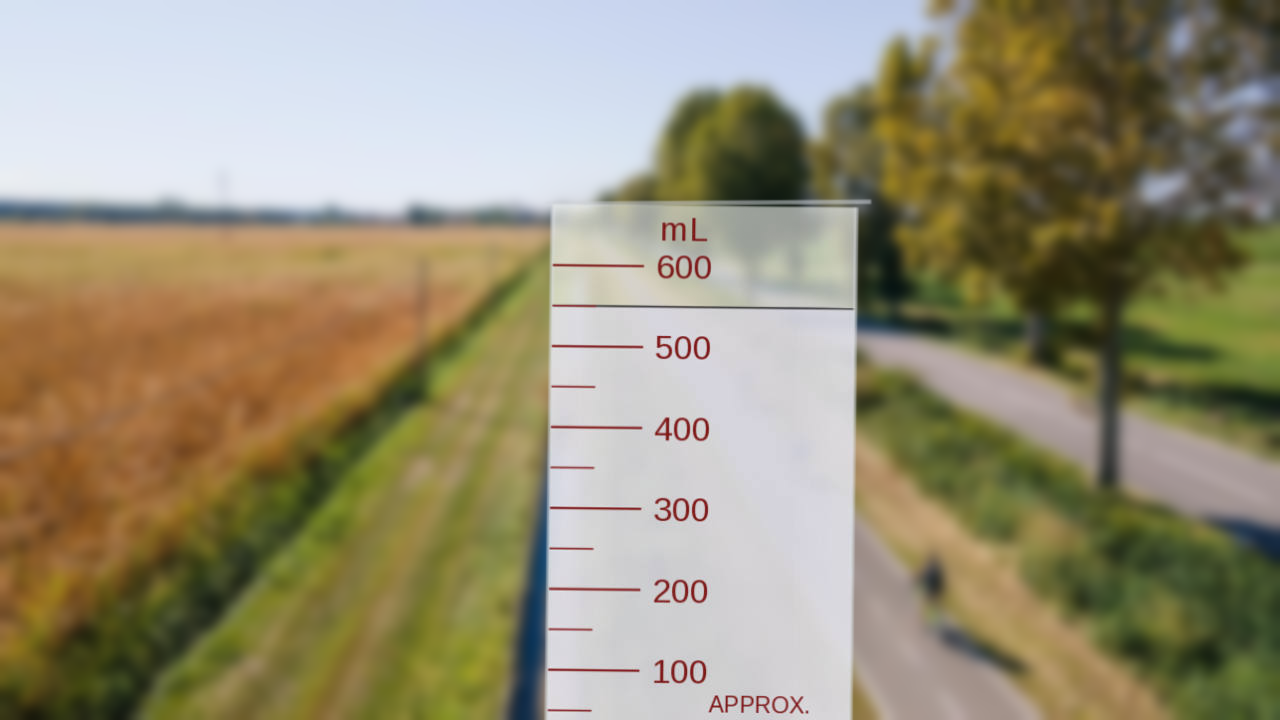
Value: 550 mL
